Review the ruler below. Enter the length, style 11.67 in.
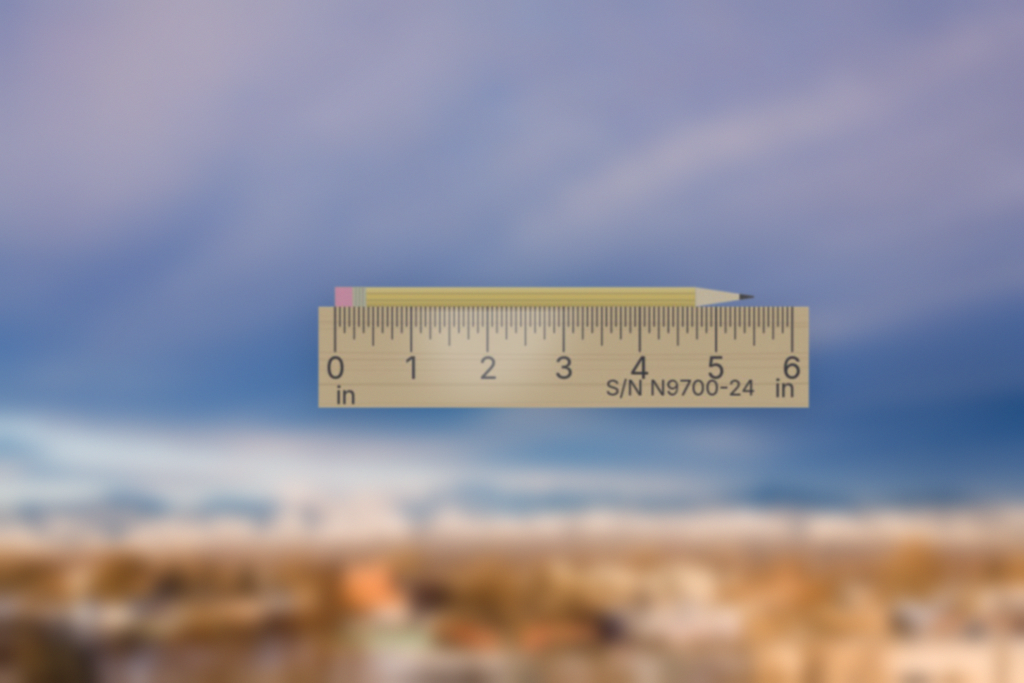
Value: 5.5 in
